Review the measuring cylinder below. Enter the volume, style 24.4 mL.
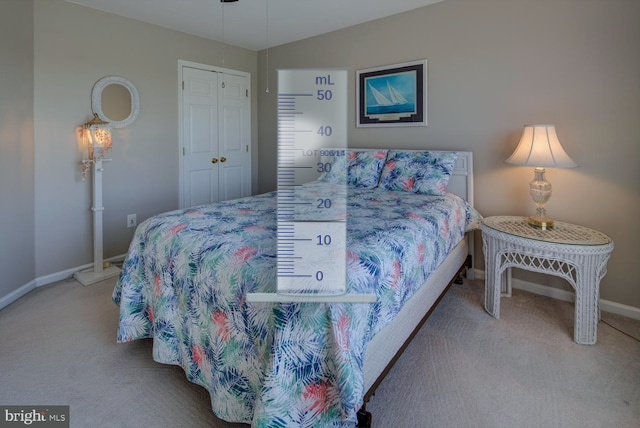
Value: 15 mL
